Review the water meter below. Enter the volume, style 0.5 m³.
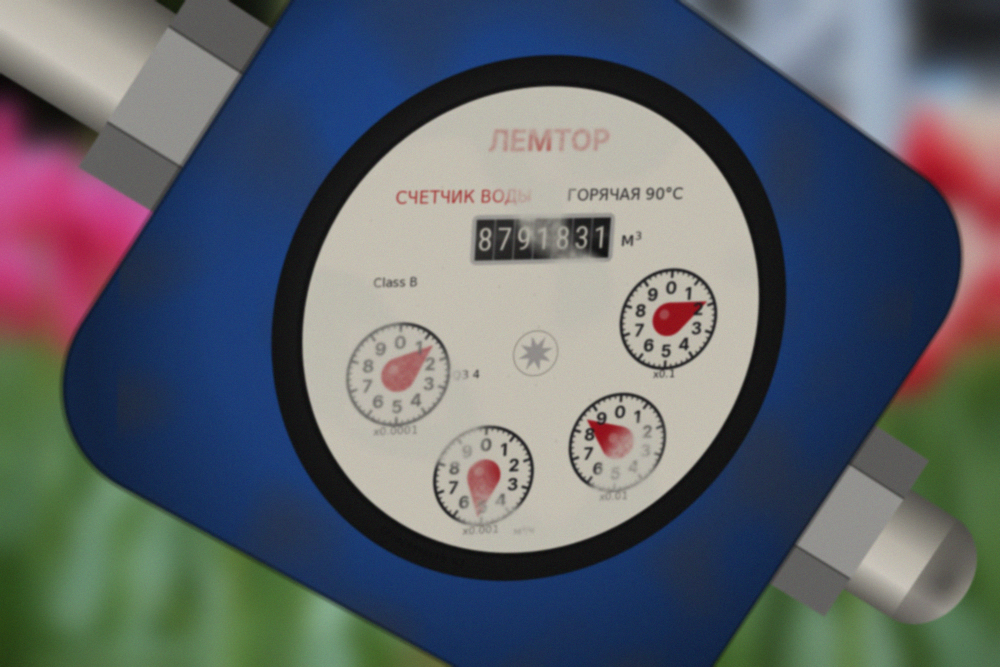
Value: 8791831.1851 m³
